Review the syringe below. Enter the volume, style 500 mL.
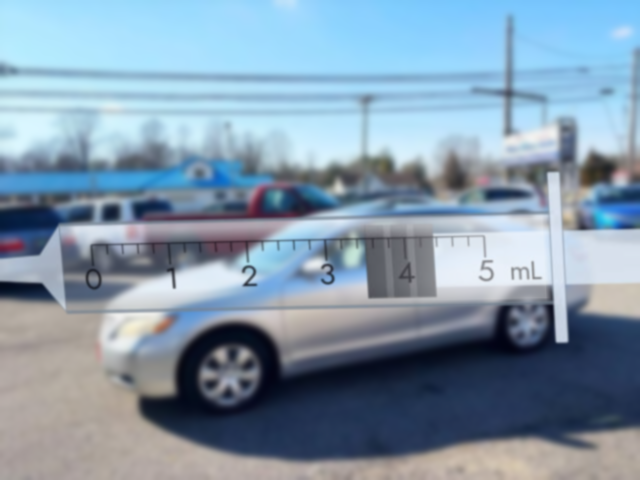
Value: 3.5 mL
